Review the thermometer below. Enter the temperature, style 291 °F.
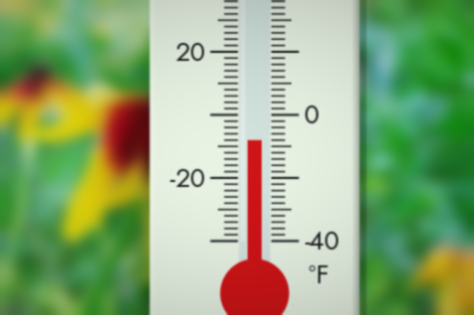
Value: -8 °F
